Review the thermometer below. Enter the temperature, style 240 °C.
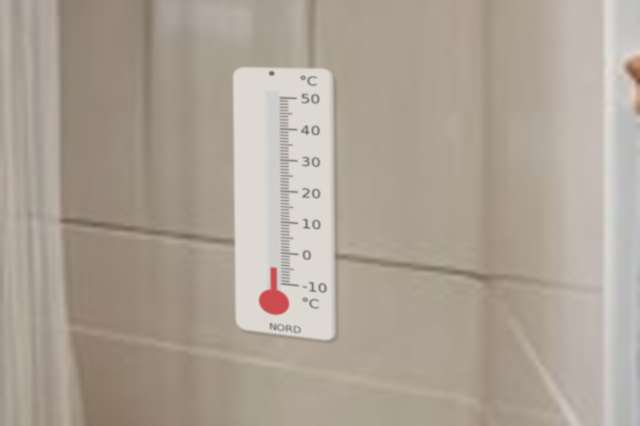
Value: -5 °C
